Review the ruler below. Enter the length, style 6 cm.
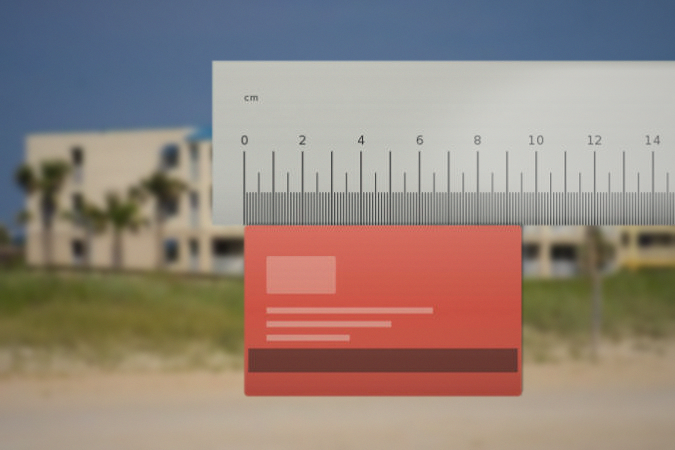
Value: 9.5 cm
